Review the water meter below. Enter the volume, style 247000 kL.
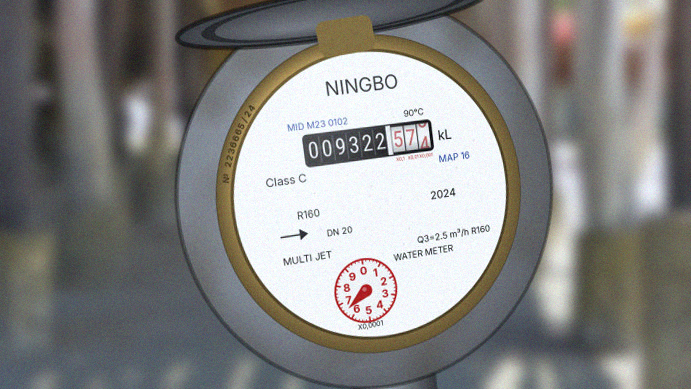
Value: 9322.5736 kL
